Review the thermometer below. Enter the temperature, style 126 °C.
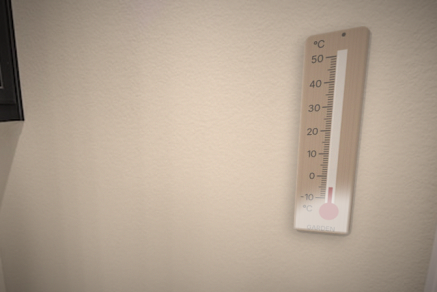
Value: -5 °C
